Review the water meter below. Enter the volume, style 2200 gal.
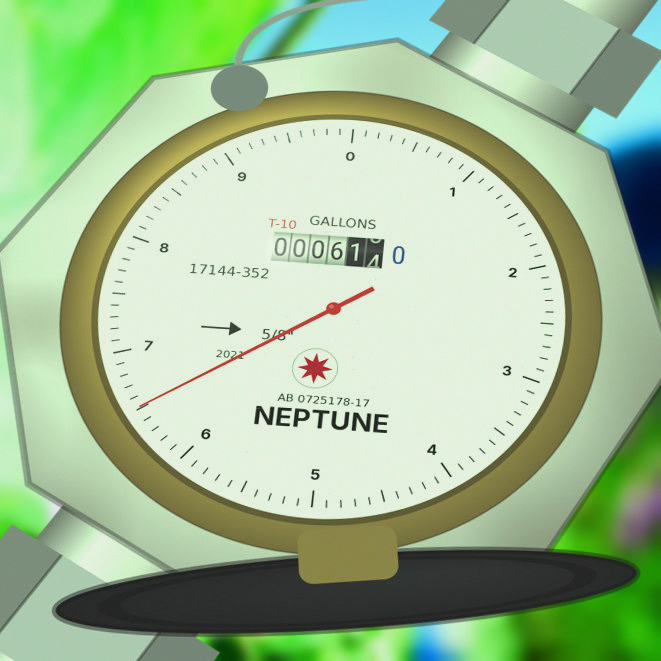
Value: 6136.5 gal
